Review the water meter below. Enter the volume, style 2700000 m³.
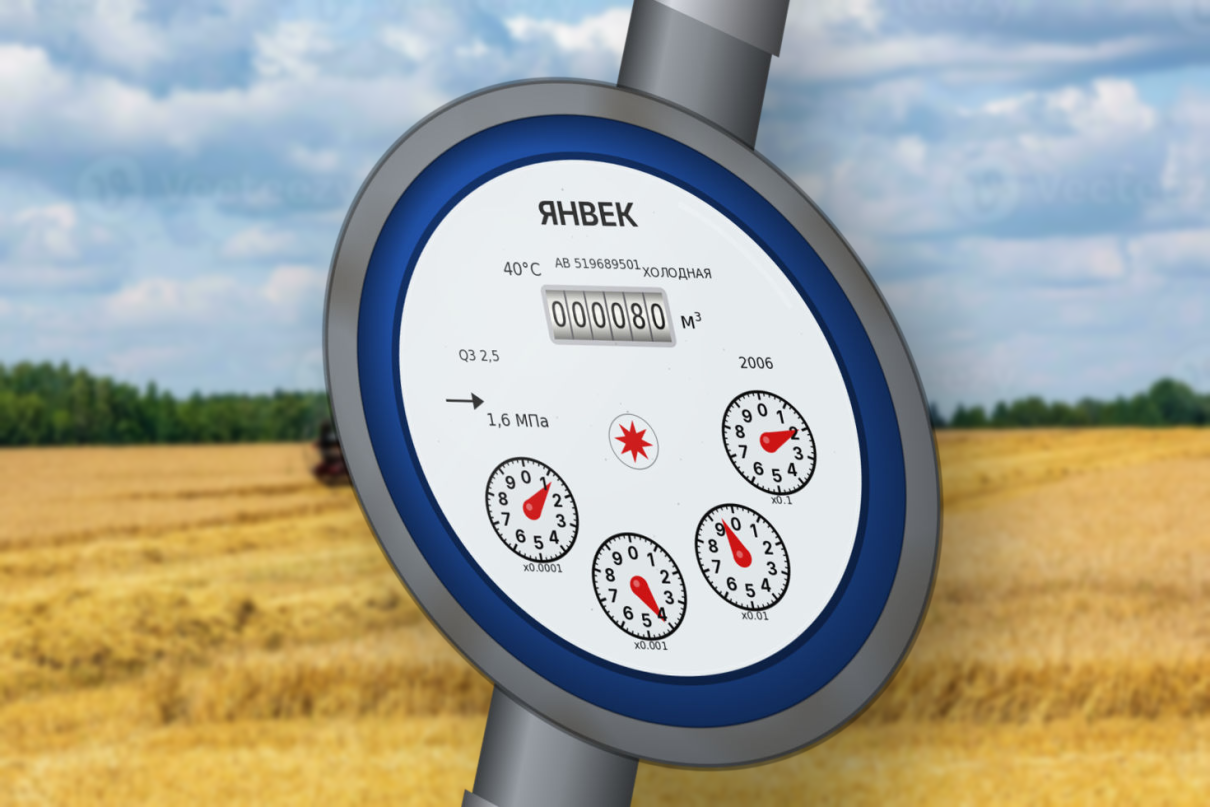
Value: 80.1941 m³
